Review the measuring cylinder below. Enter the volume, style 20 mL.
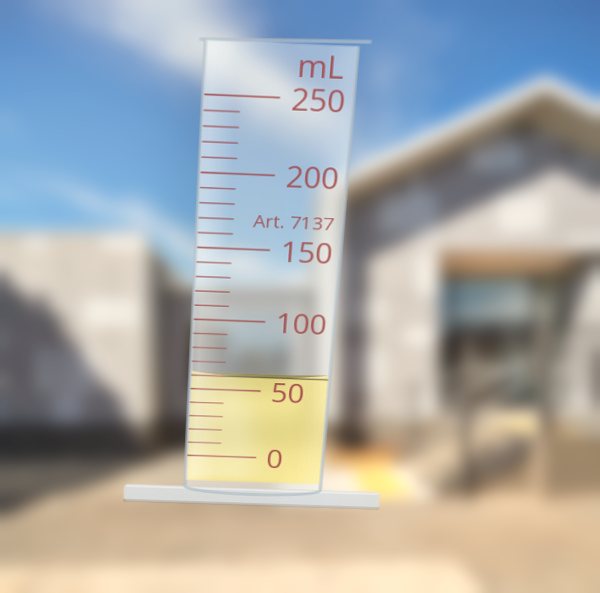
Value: 60 mL
